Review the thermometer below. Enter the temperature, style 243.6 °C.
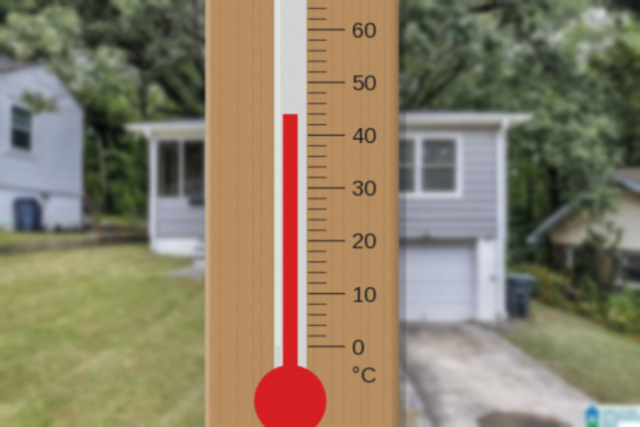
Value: 44 °C
